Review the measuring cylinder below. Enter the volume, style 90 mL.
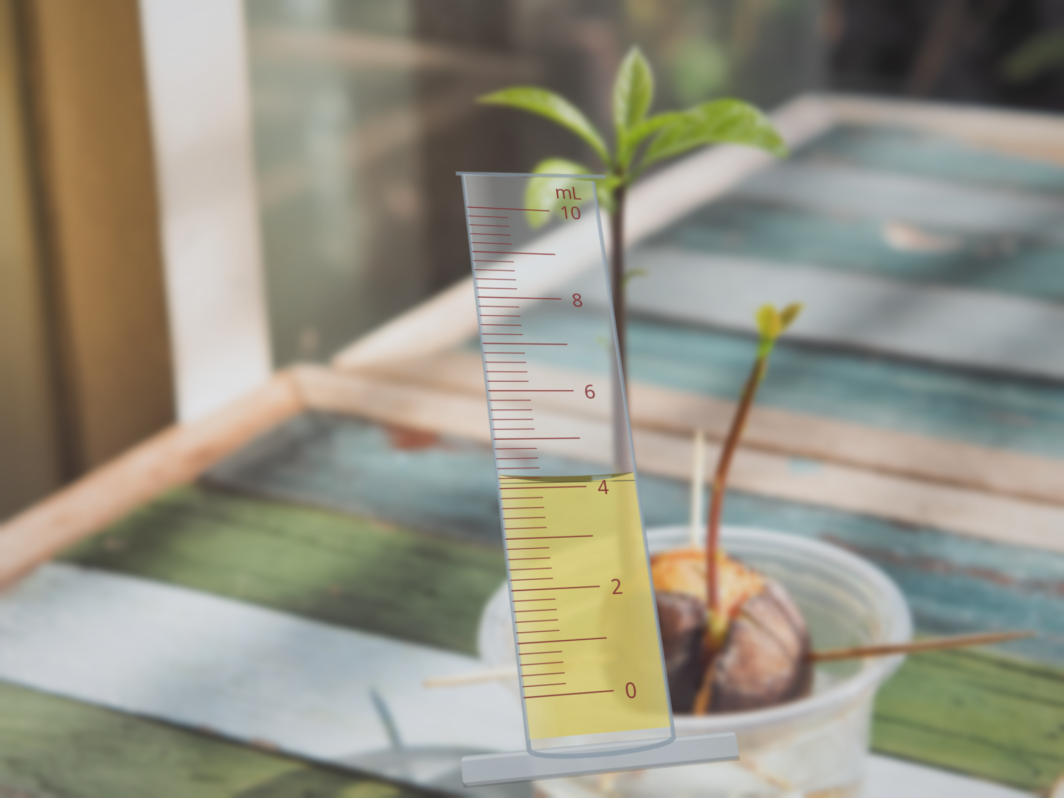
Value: 4.1 mL
